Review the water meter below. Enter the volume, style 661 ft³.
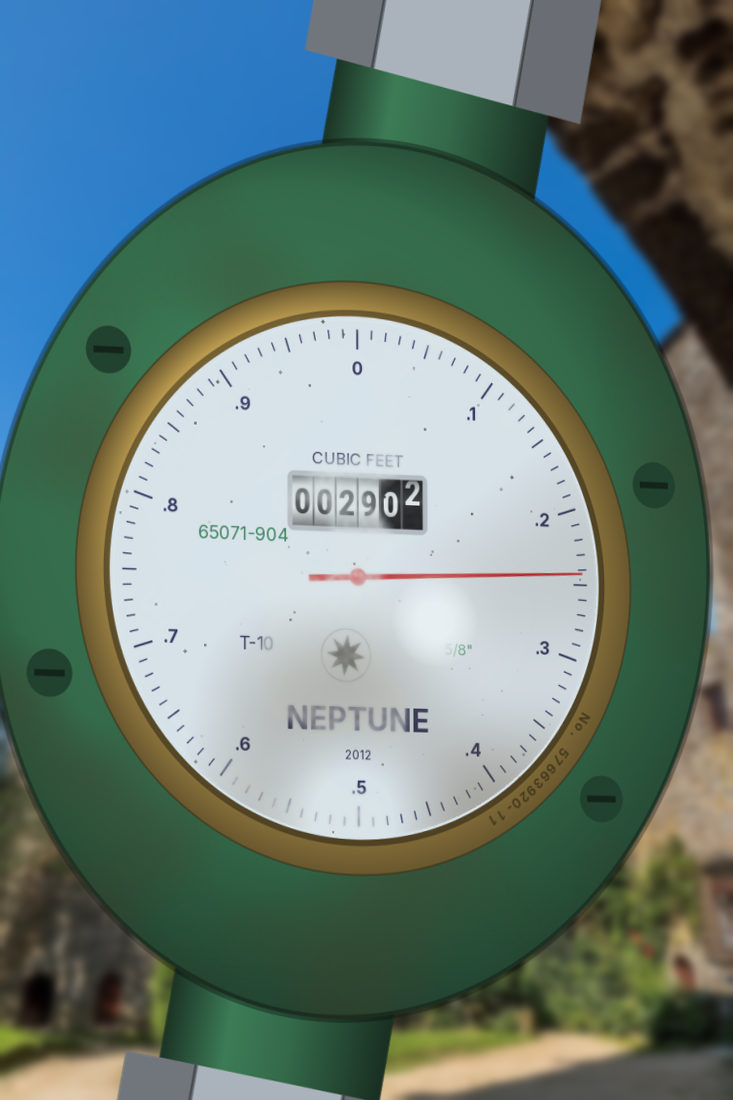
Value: 2902.24 ft³
